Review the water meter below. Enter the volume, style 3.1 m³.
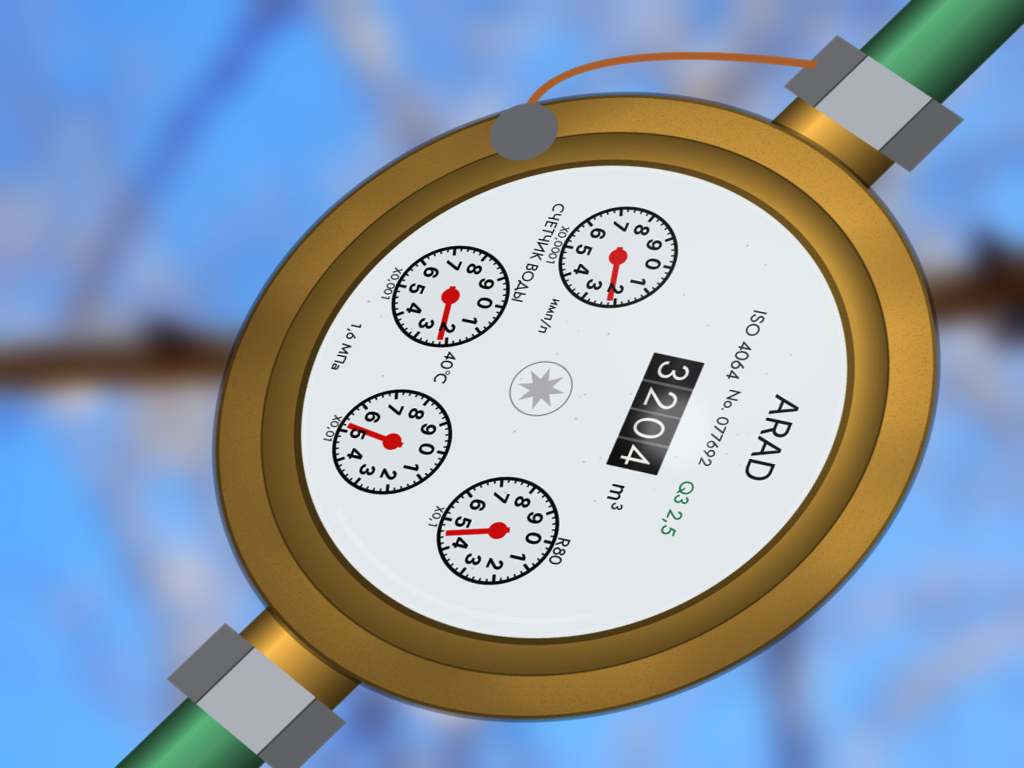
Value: 3204.4522 m³
